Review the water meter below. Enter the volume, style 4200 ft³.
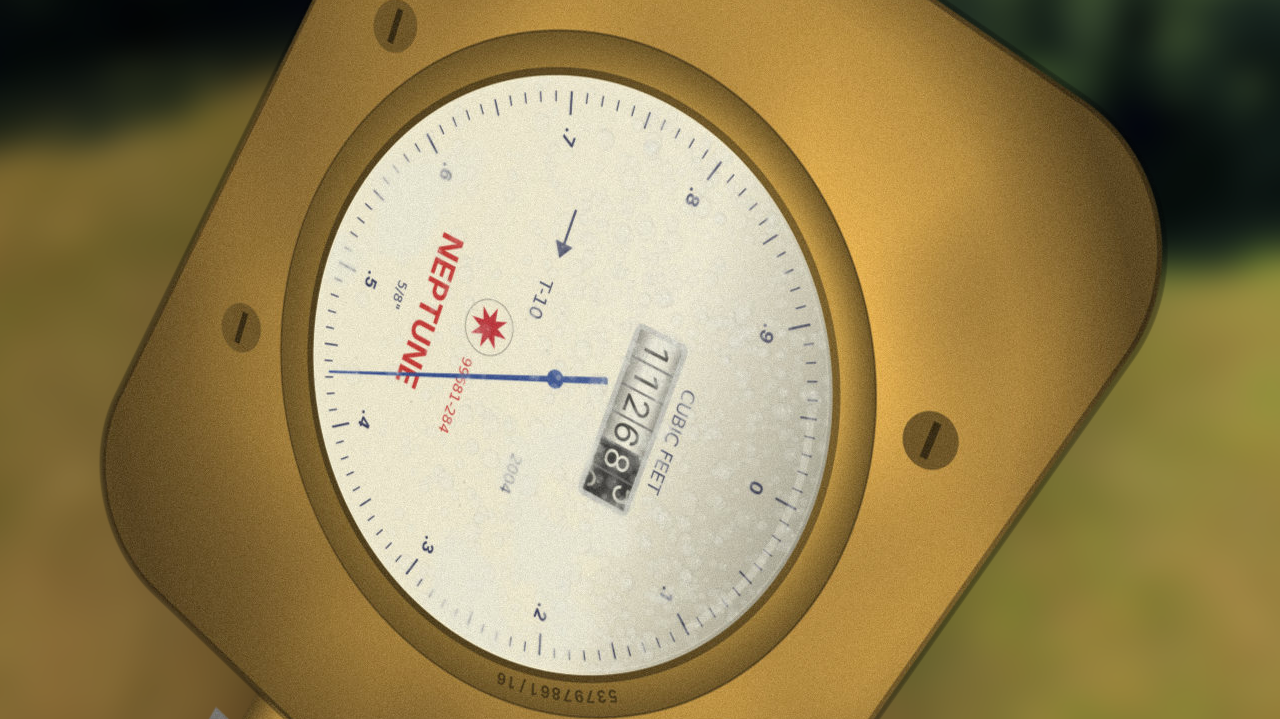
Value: 112685.43 ft³
